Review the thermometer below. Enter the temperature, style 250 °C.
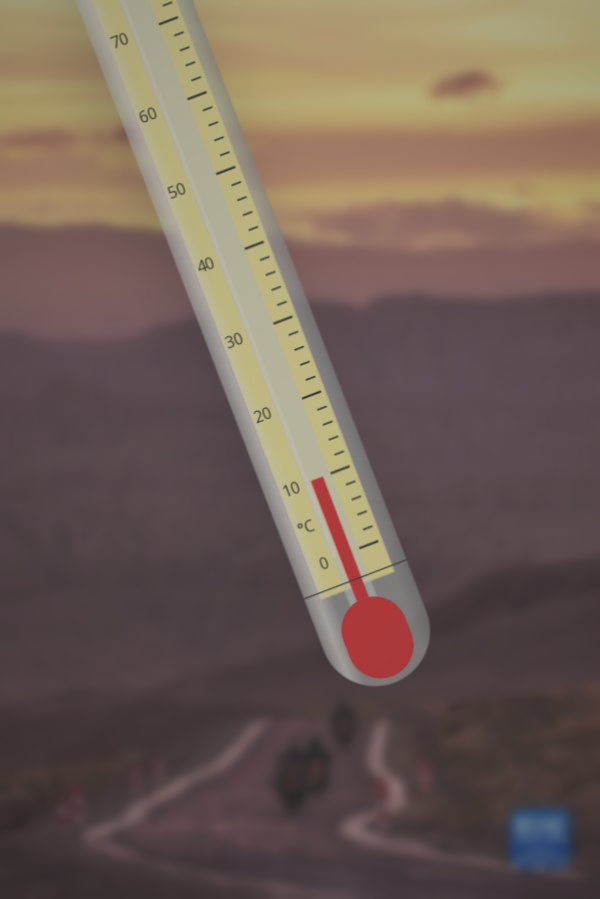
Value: 10 °C
